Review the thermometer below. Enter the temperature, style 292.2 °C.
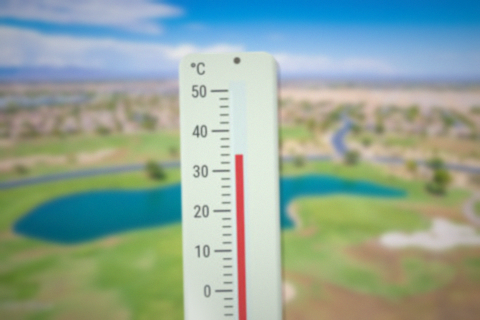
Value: 34 °C
